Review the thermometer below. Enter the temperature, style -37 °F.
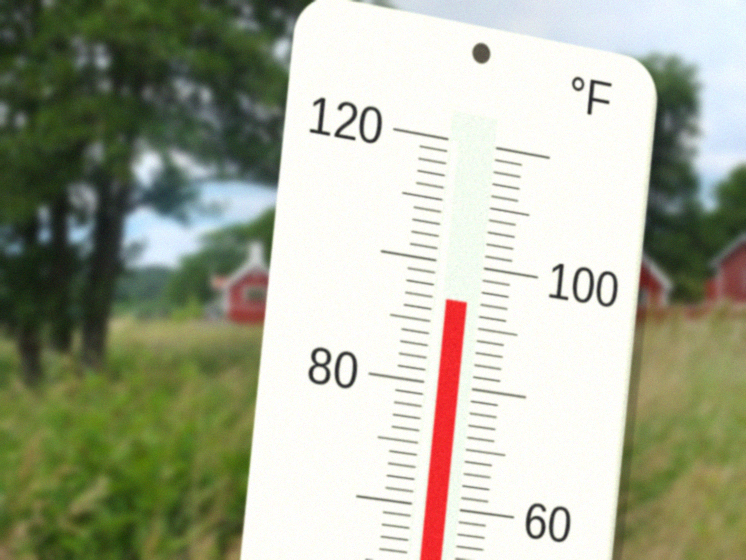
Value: 94 °F
